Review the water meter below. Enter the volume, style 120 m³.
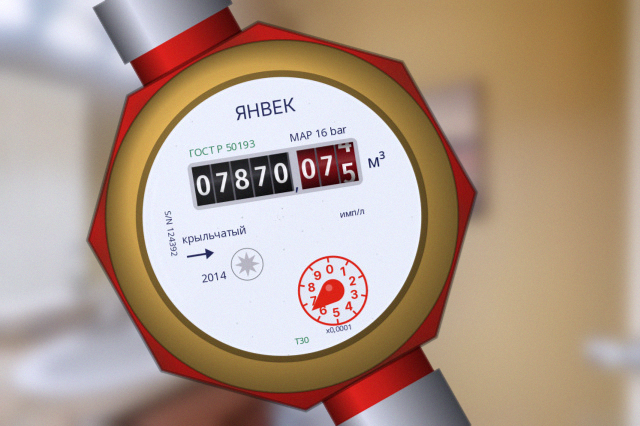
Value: 7870.0746 m³
